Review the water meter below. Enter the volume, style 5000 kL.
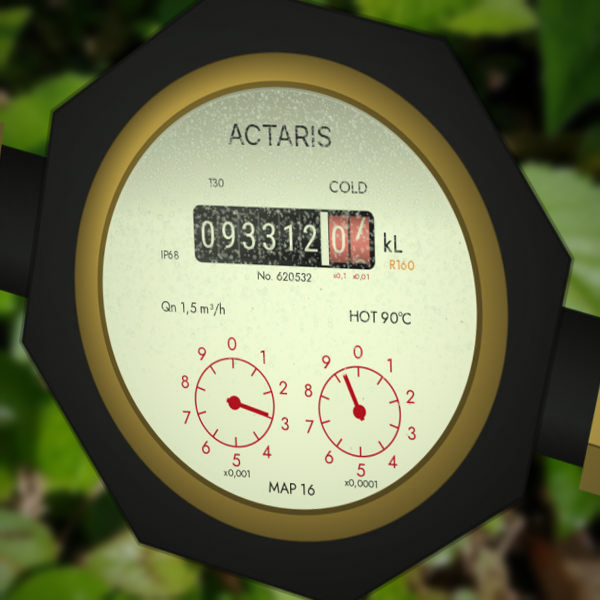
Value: 93312.0729 kL
